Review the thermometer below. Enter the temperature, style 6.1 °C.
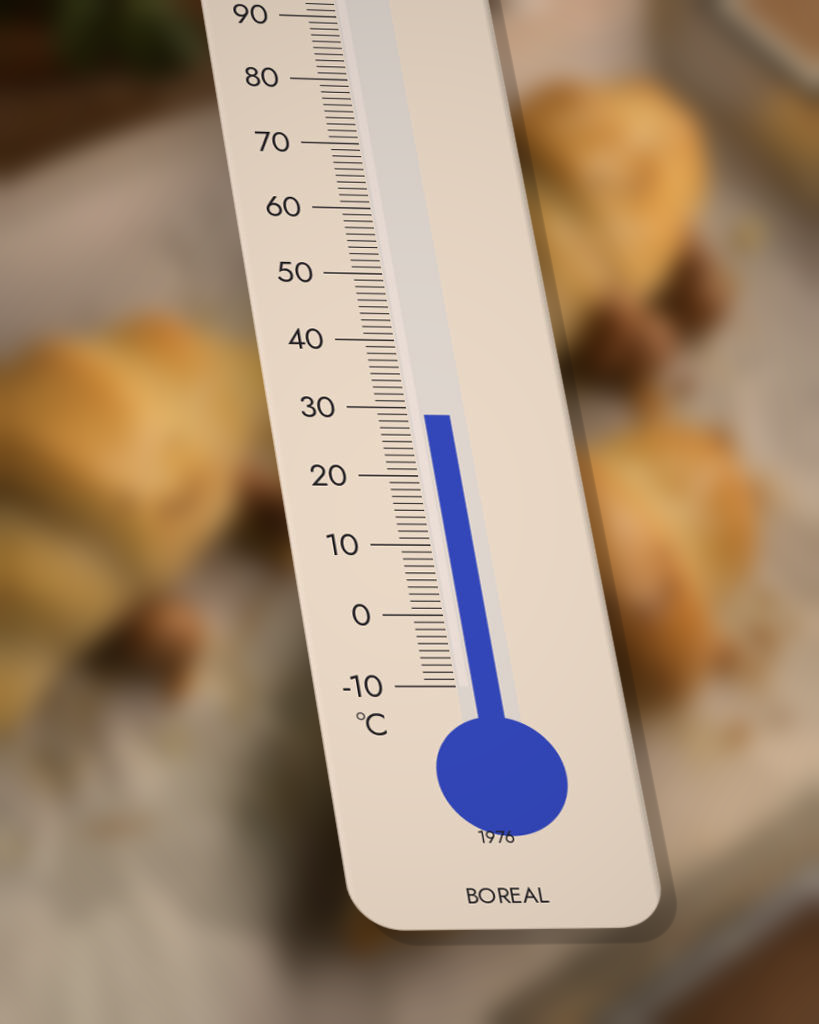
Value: 29 °C
